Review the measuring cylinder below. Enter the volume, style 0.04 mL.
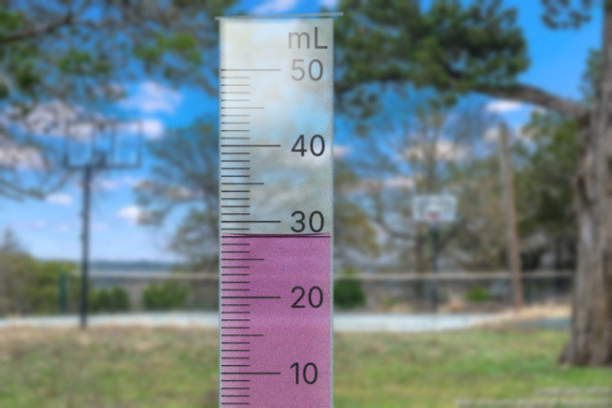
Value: 28 mL
